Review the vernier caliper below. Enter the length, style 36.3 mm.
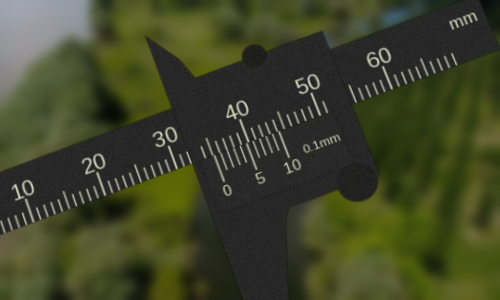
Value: 35.2 mm
